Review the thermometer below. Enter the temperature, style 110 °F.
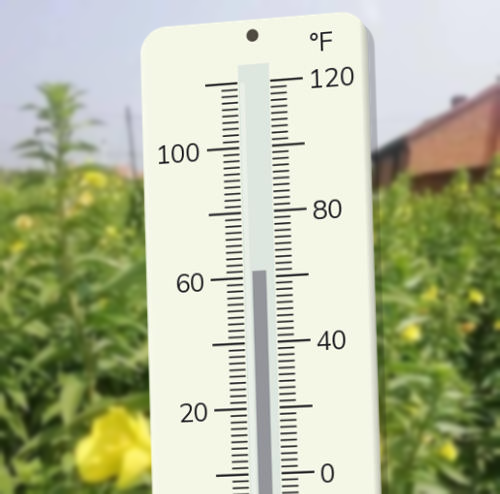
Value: 62 °F
